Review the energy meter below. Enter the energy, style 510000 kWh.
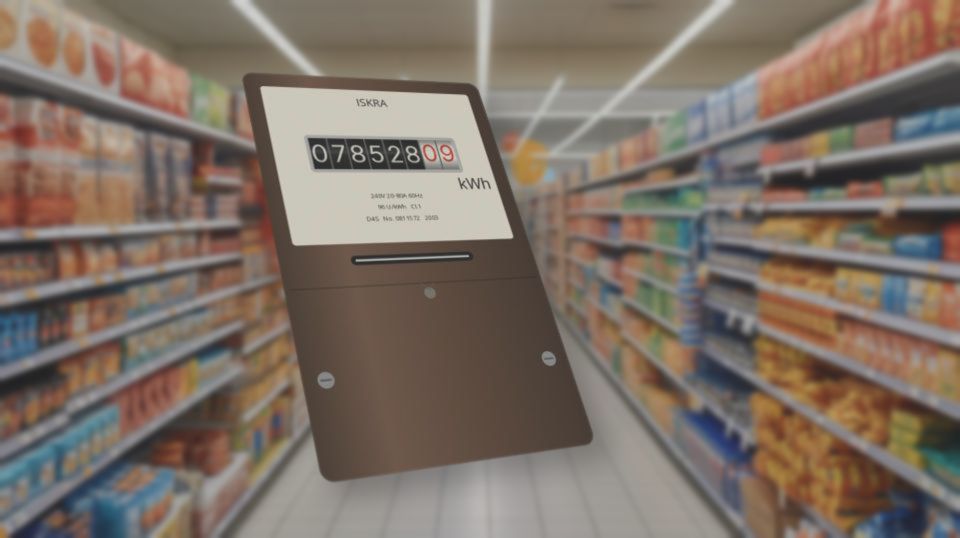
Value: 78528.09 kWh
